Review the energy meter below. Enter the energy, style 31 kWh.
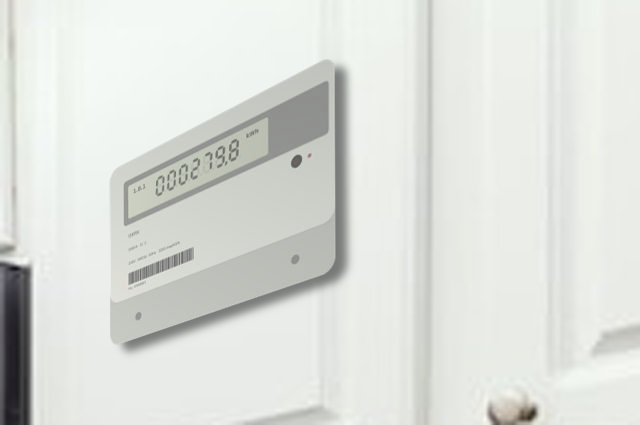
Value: 279.8 kWh
